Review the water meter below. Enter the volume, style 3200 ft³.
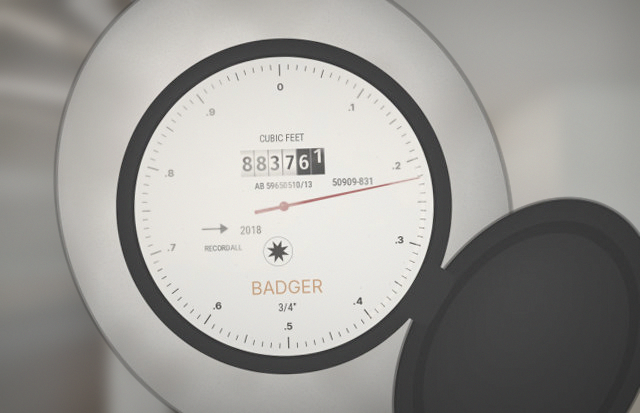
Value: 883761.22 ft³
